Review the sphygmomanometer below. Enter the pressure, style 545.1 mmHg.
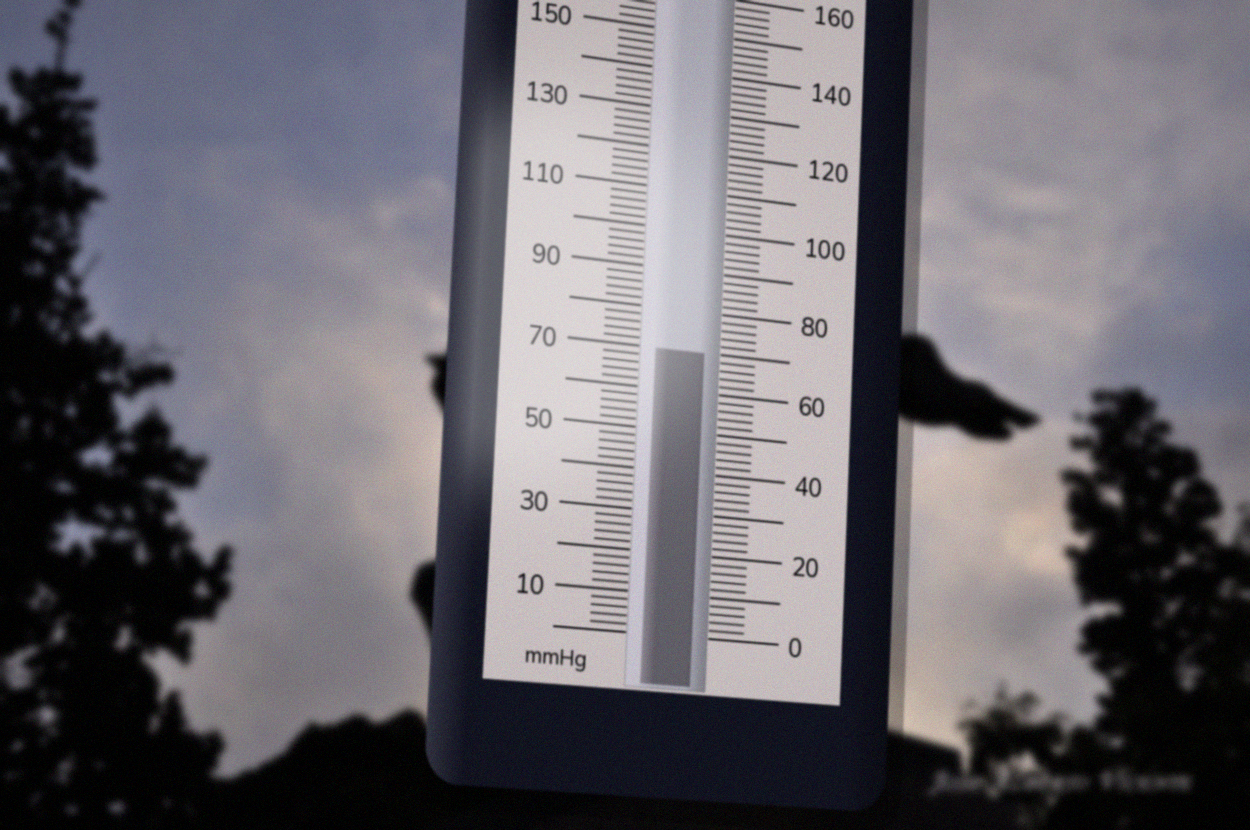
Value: 70 mmHg
